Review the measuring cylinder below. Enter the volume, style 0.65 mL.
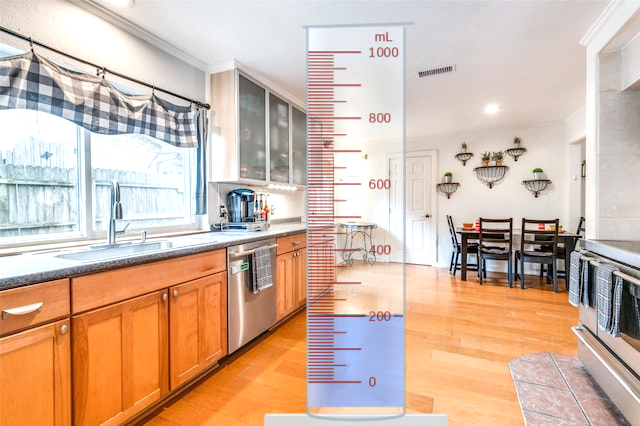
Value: 200 mL
